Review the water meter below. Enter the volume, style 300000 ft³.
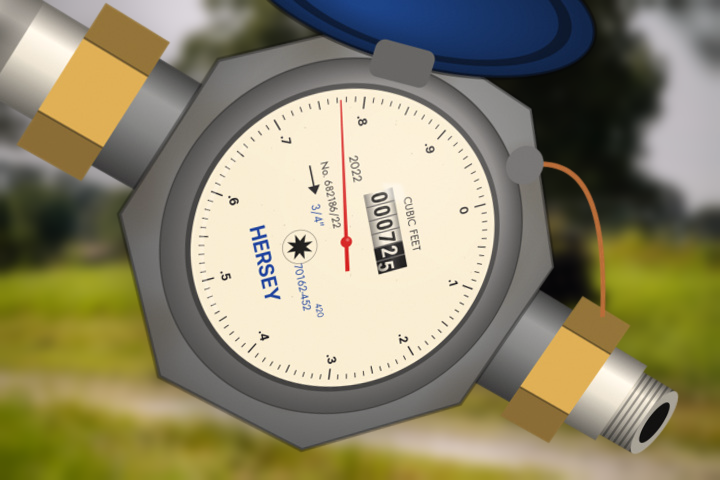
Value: 724.77 ft³
